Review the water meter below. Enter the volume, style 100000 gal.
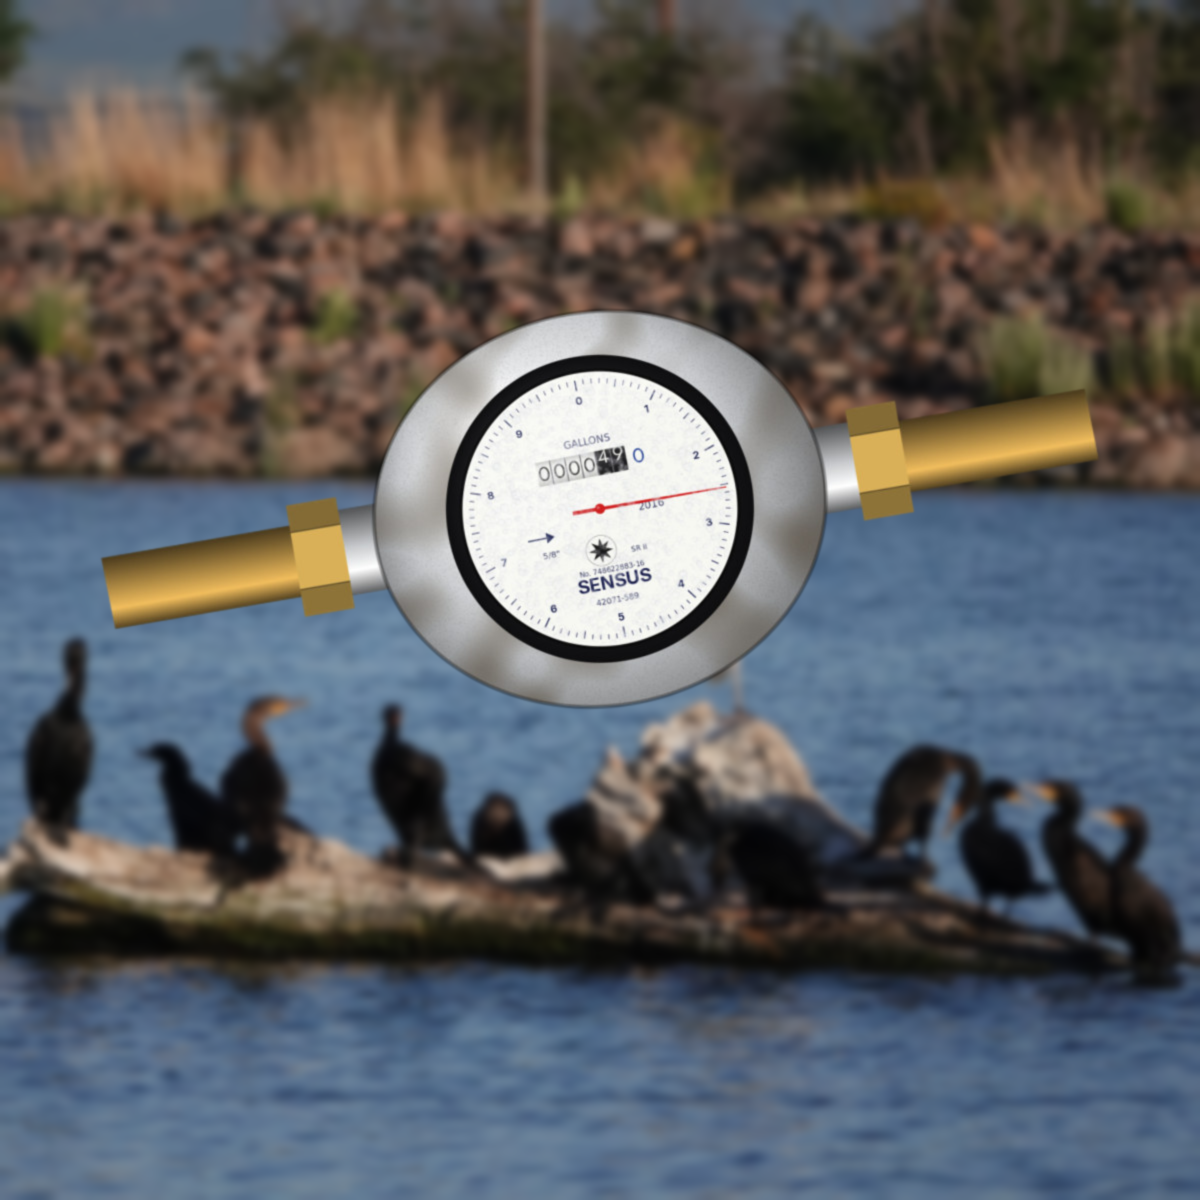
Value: 492.5 gal
